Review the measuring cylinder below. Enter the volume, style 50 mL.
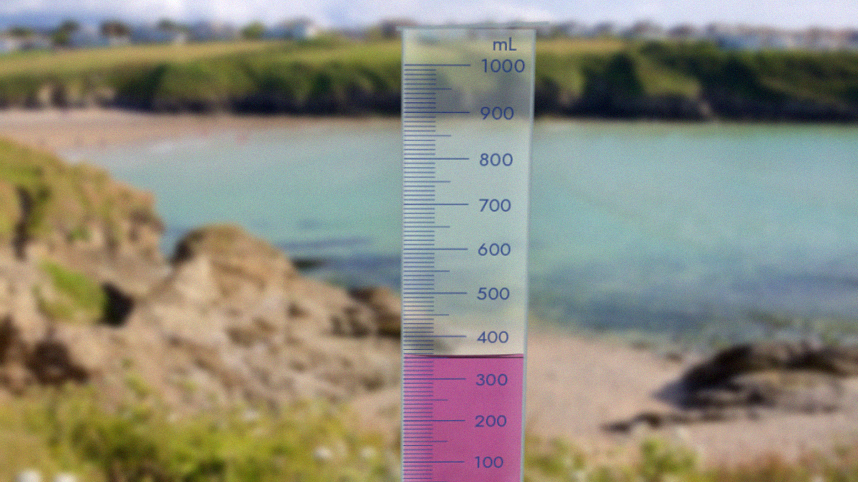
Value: 350 mL
